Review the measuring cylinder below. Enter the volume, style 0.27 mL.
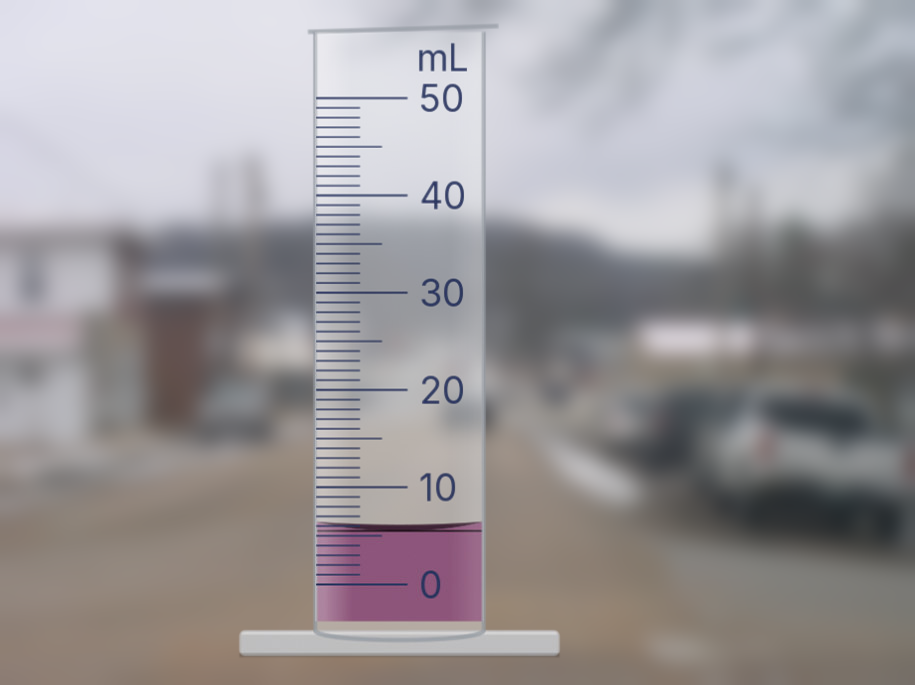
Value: 5.5 mL
